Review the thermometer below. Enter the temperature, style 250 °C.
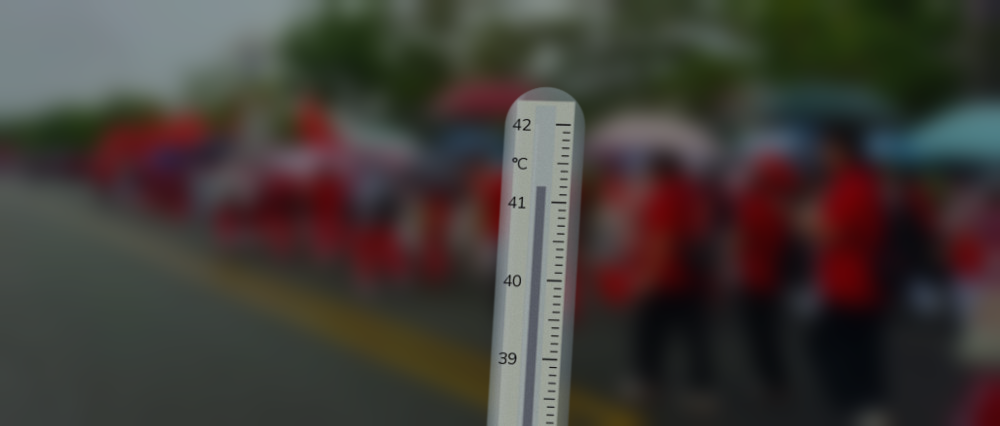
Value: 41.2 °C
